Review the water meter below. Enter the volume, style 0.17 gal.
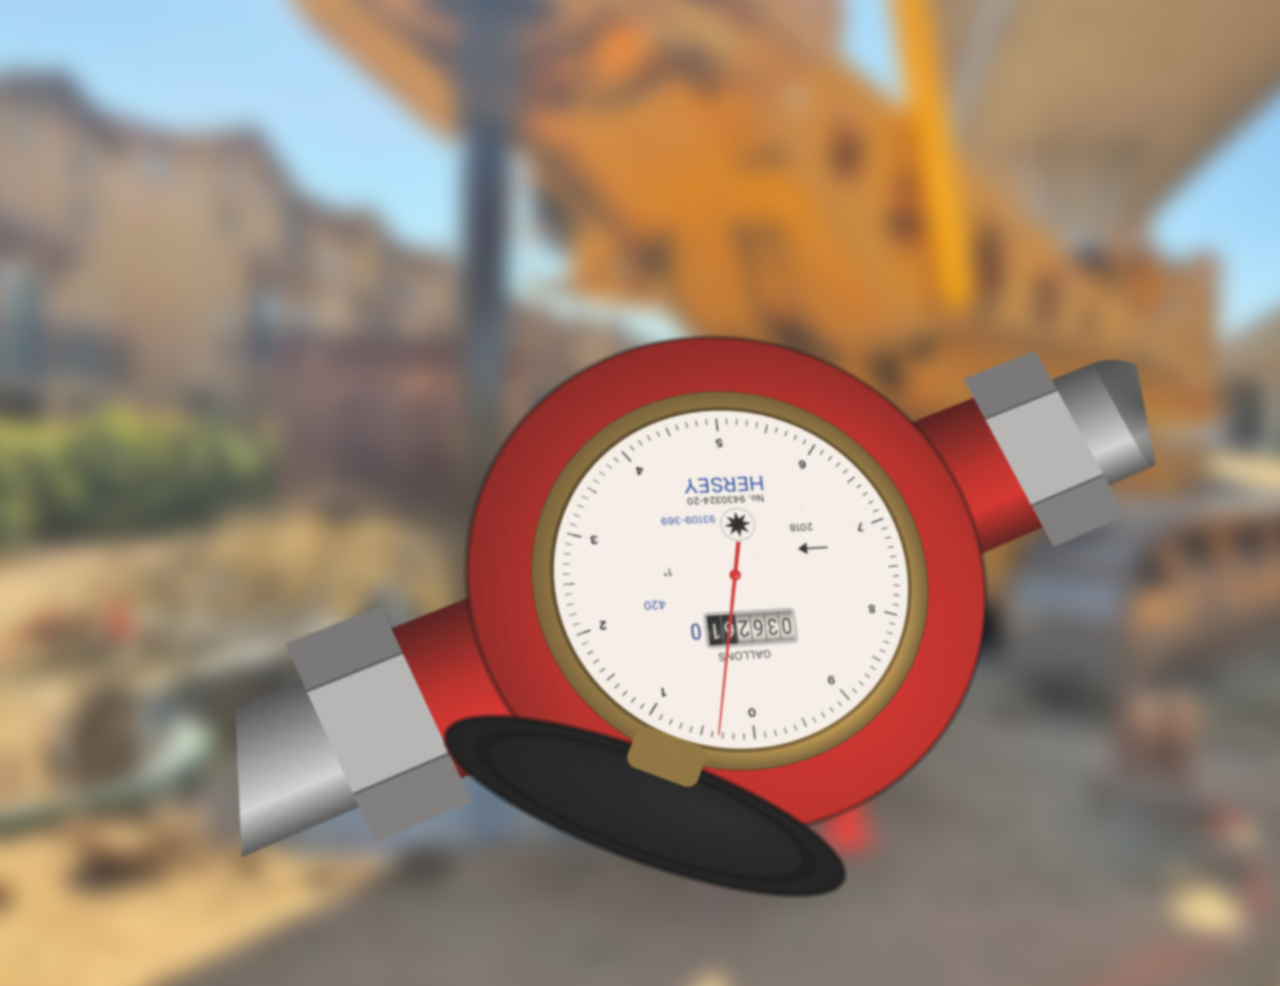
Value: 362610.3 gal
